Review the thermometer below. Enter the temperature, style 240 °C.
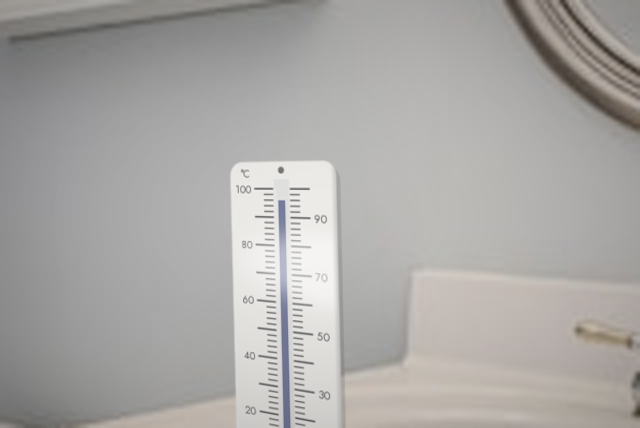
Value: 96 °C
